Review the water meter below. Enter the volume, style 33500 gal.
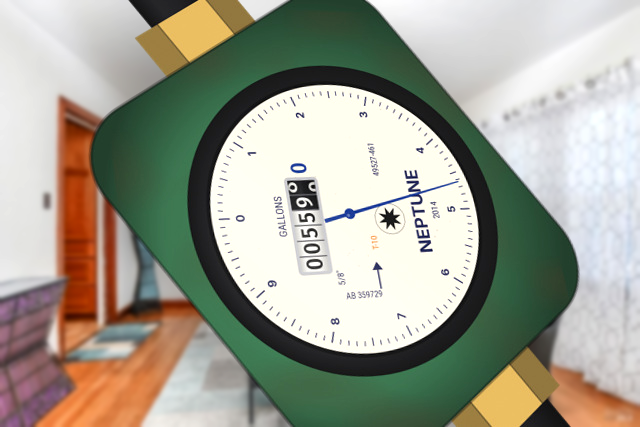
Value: 55984.6 gal
